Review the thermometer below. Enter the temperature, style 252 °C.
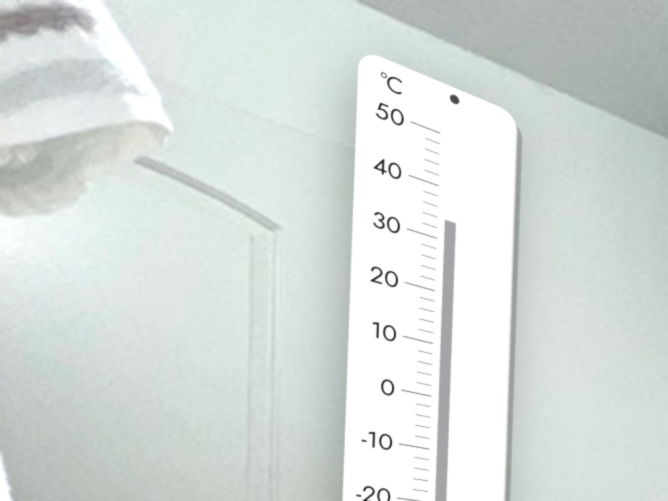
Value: 34 °C
